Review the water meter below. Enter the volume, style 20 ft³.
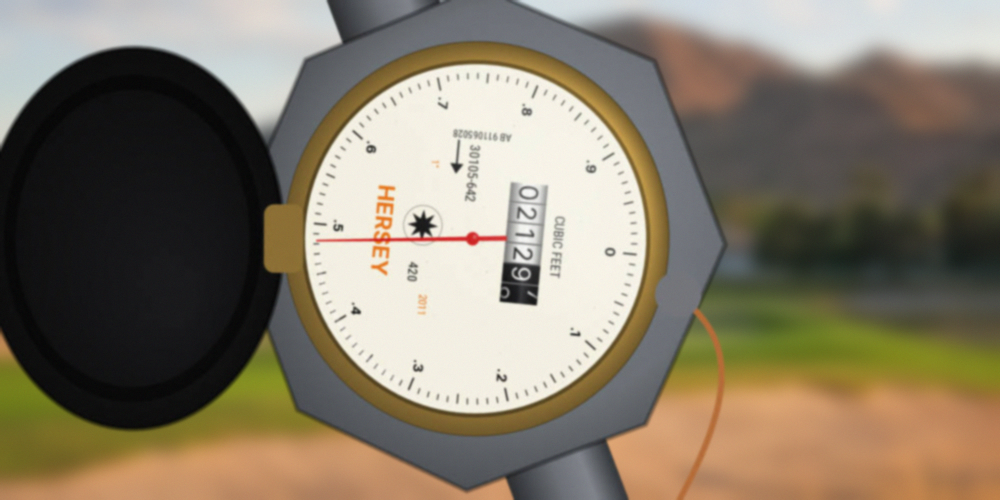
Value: 21297.48 ft³
